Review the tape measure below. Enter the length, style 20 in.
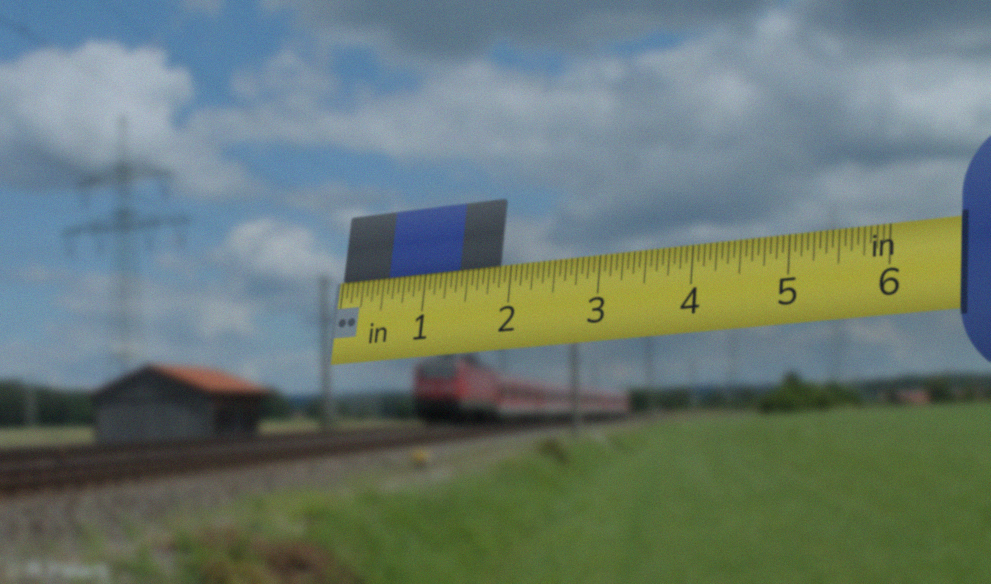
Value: 1.875 in
